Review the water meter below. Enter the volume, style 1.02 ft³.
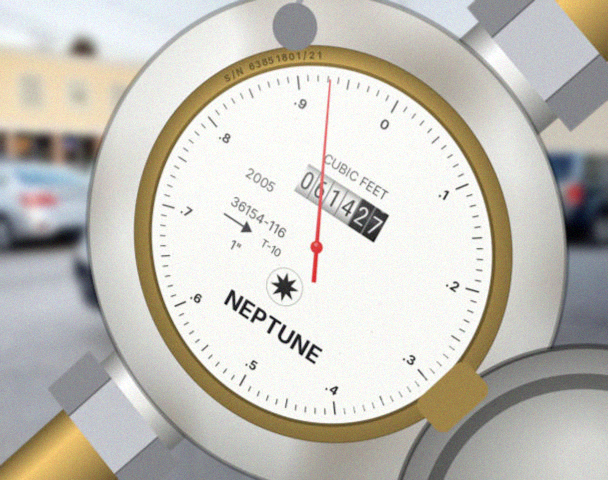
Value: 61426.93 ft³
